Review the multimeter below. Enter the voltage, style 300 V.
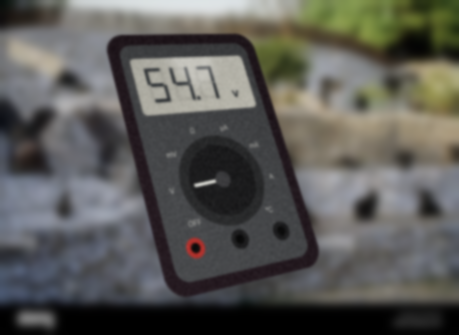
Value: 54.7 V
